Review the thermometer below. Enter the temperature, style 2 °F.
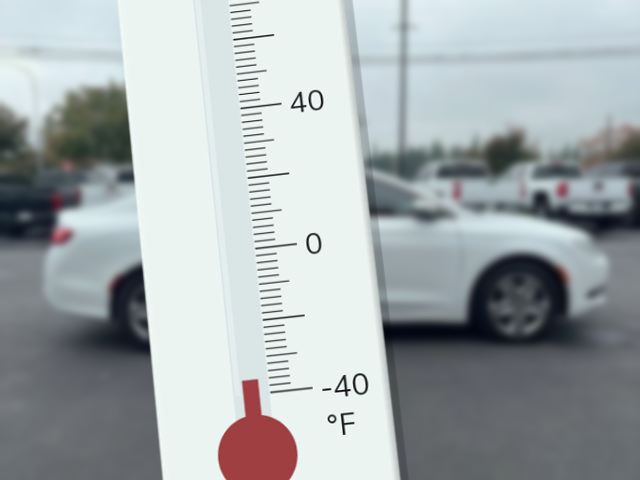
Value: -36 °F
